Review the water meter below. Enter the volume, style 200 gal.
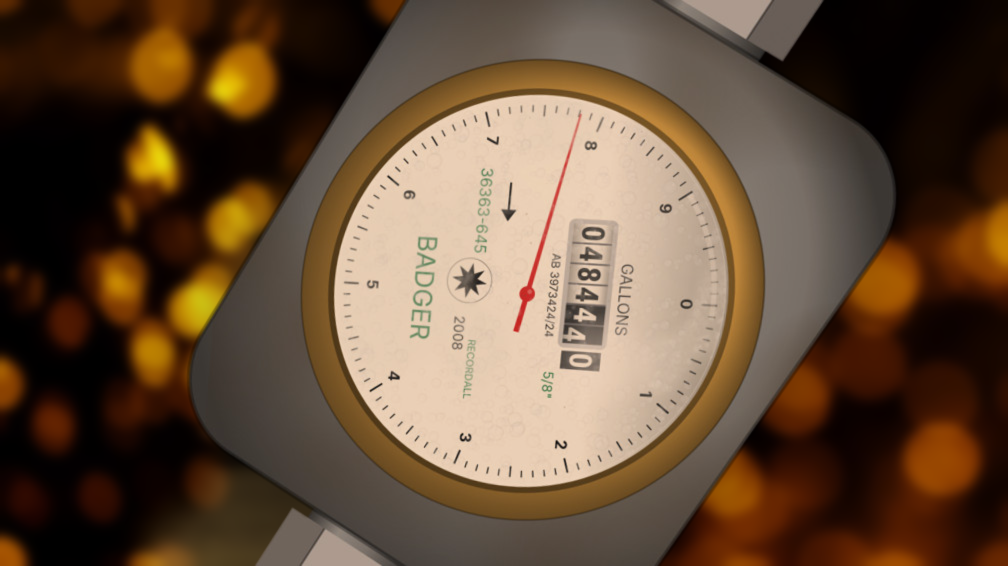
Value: 484437.8 gal
